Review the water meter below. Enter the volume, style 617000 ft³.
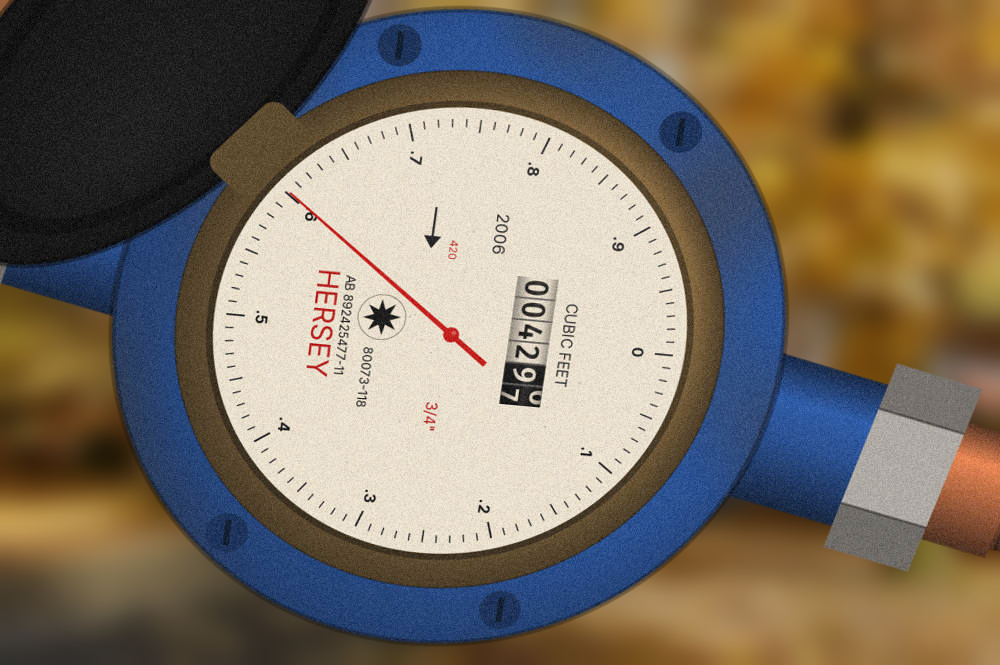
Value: 4296.60 ft³
